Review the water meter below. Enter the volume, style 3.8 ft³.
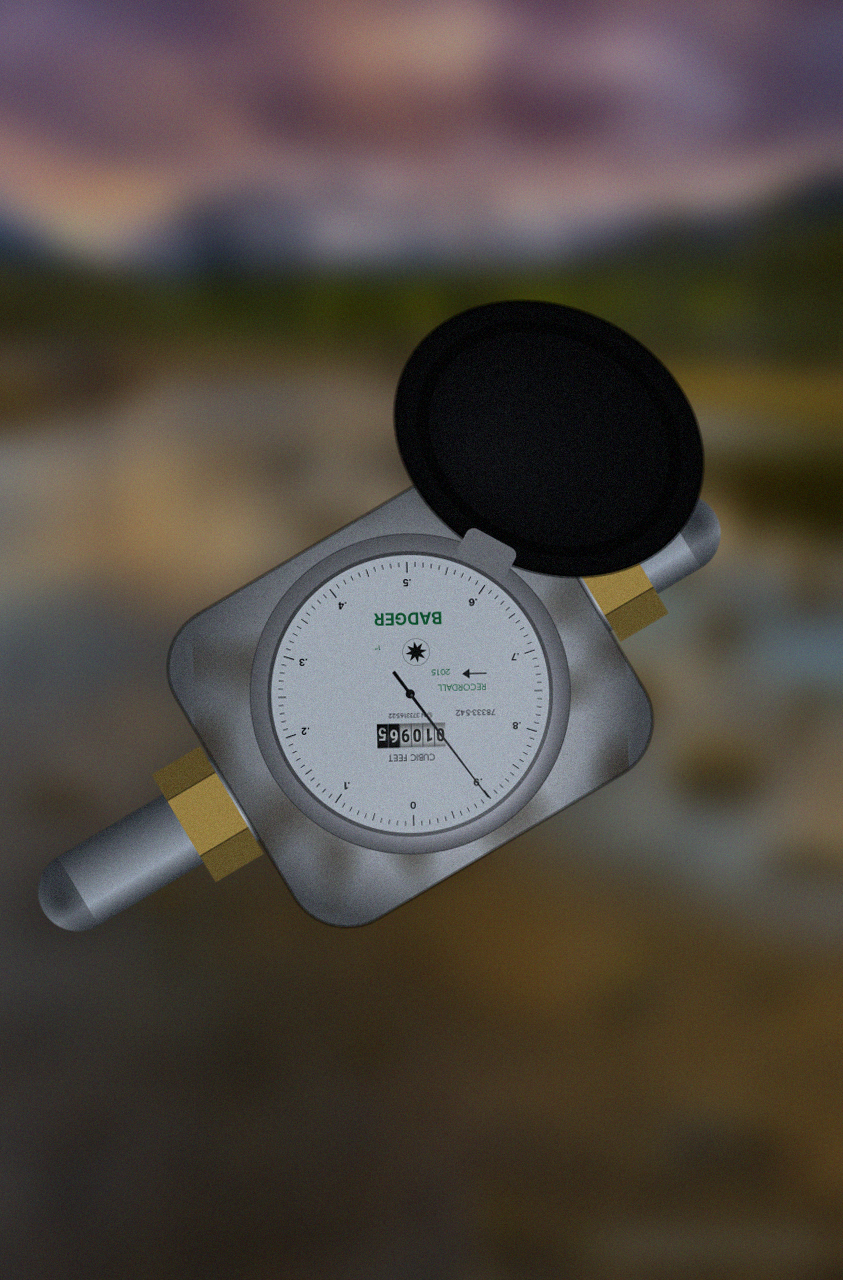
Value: 10964.90 ft³
